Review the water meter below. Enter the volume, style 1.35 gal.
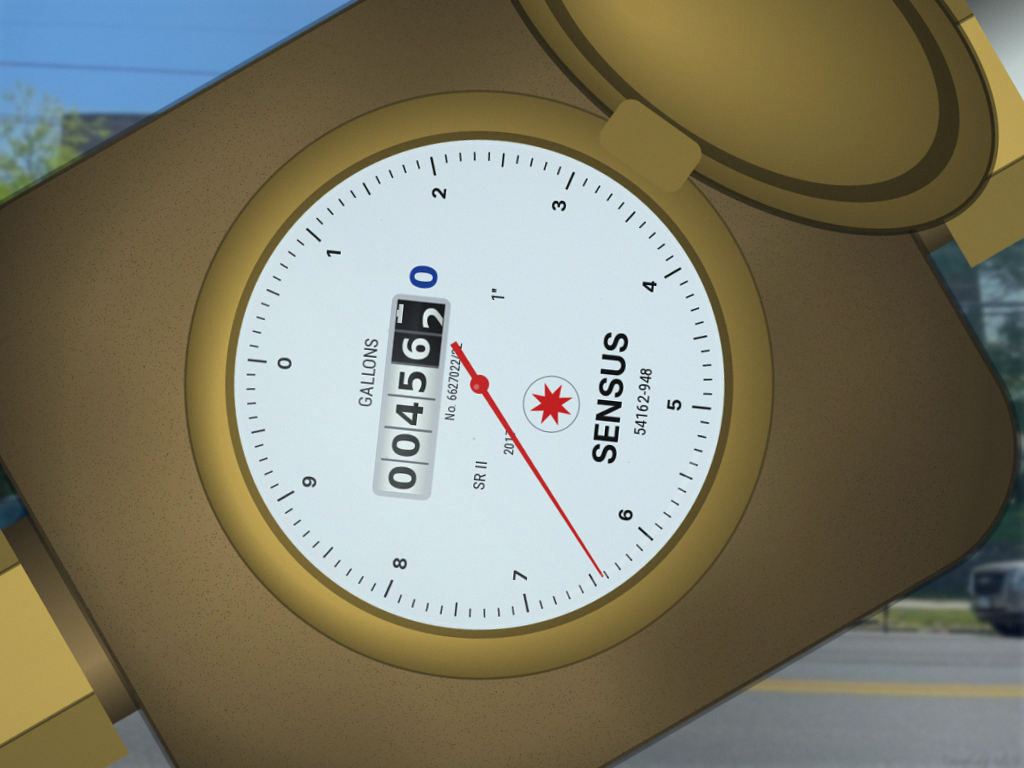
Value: 45616.4 gal
